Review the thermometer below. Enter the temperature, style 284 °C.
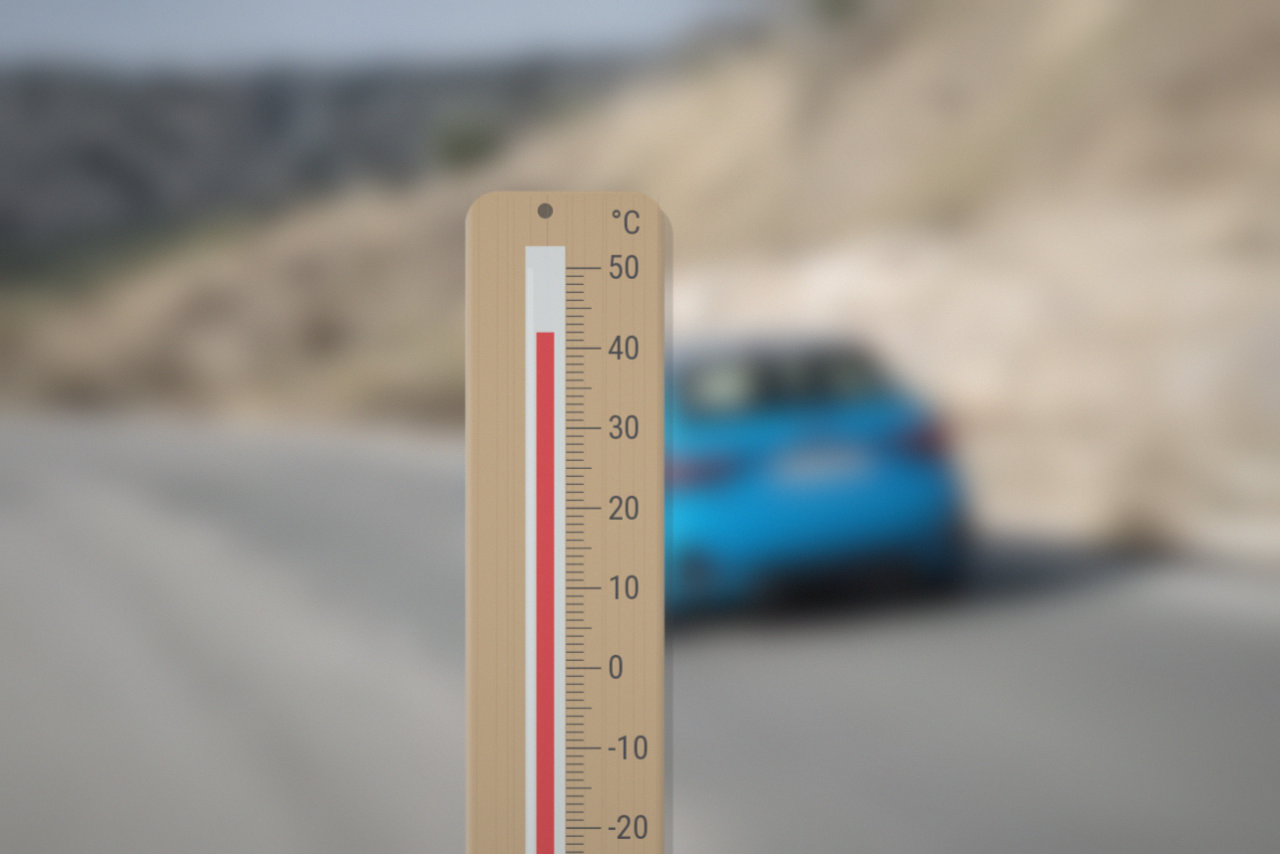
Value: 42 °C
